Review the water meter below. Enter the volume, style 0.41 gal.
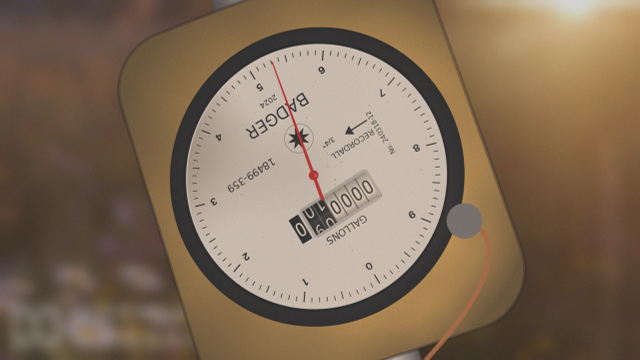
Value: 95.3 gal
